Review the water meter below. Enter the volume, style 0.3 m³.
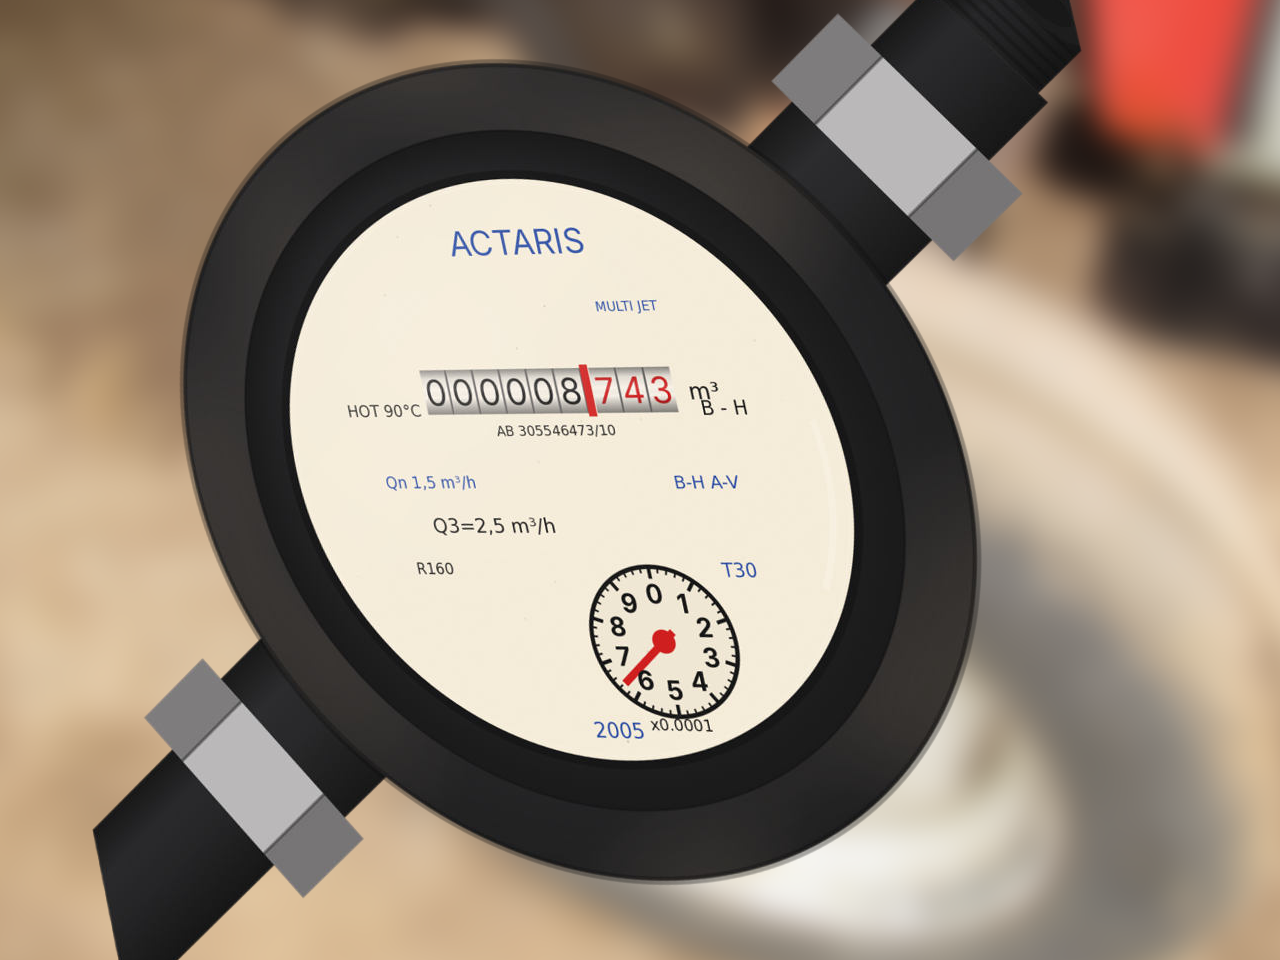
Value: 8.7436 m³
